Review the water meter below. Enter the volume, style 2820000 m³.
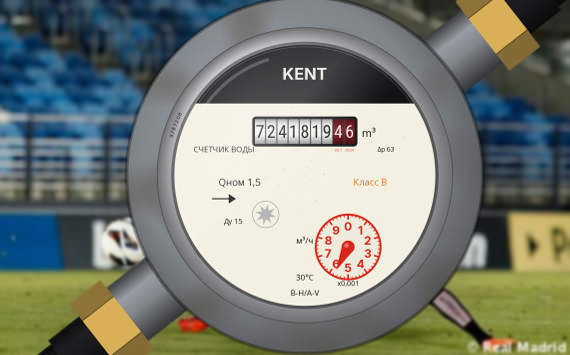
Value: 7241819.465 m³
